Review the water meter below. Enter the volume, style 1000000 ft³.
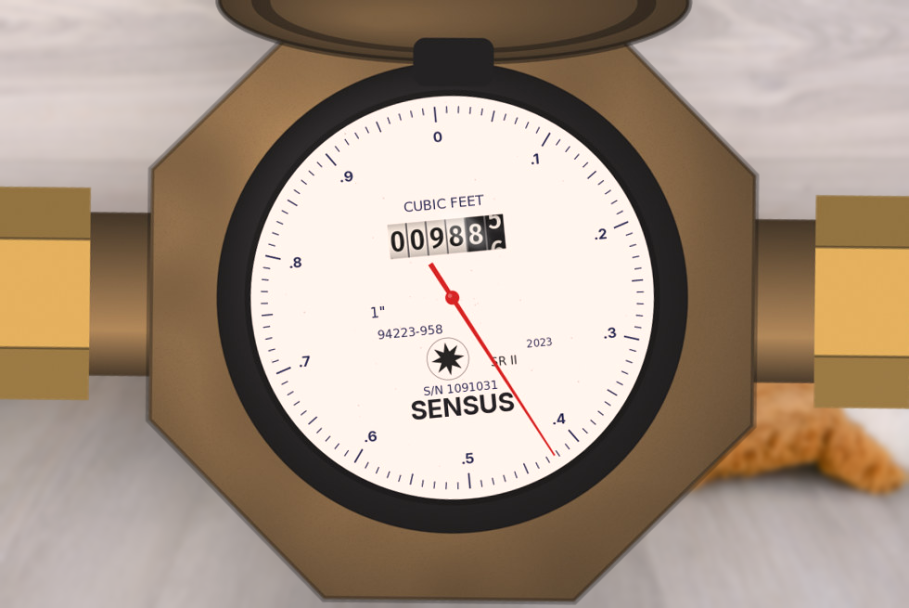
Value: 9885.42 ft³
